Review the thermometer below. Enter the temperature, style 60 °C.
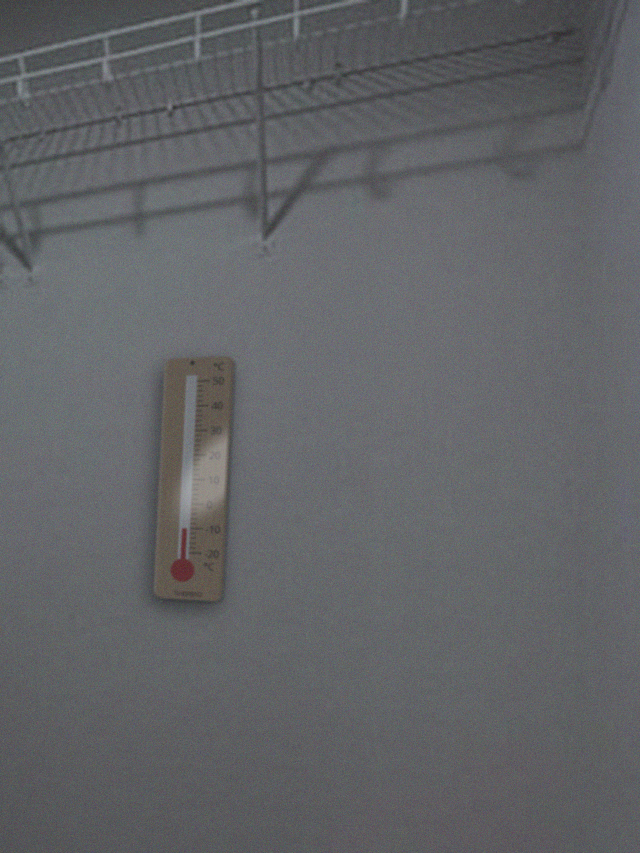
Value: -10 °C
